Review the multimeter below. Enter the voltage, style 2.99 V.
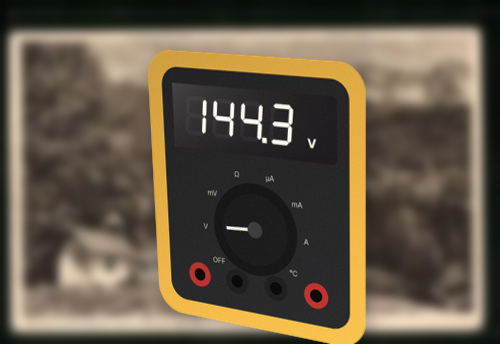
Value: 144.3 V
